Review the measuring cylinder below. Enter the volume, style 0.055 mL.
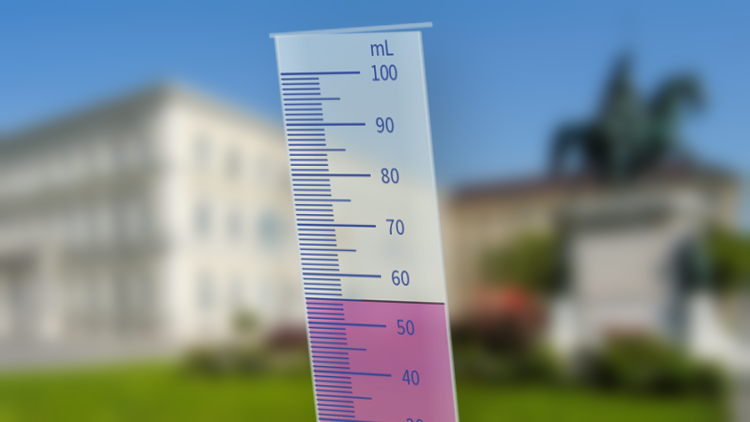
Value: 55 mL
